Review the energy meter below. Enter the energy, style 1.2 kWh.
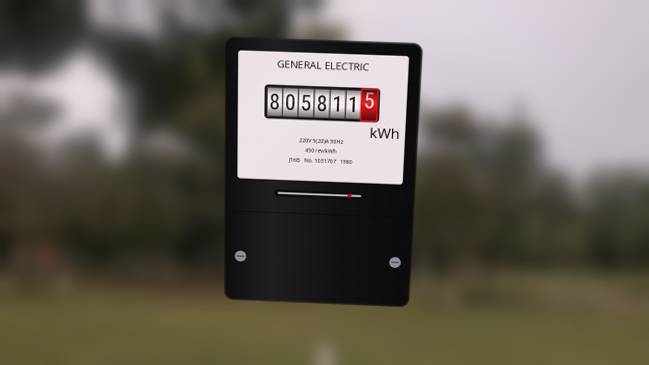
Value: 805811.5 kWh
